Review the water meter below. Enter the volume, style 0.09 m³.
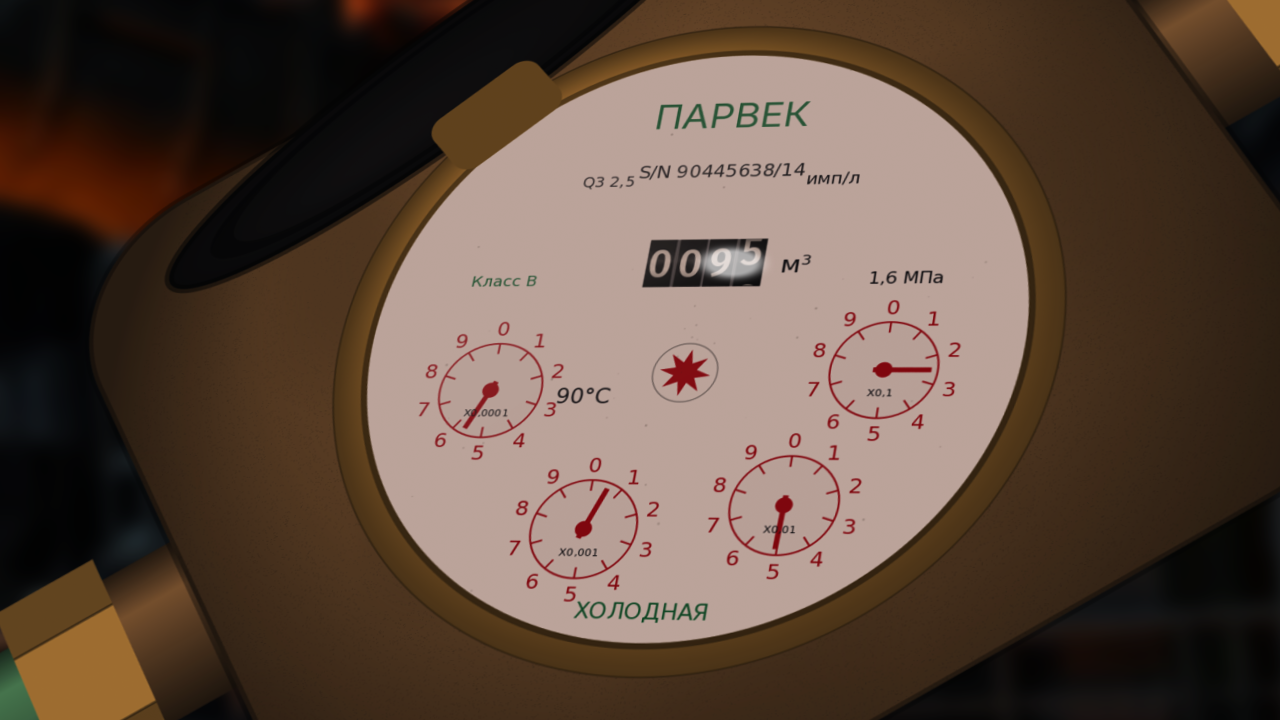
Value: 95.2505 m³
